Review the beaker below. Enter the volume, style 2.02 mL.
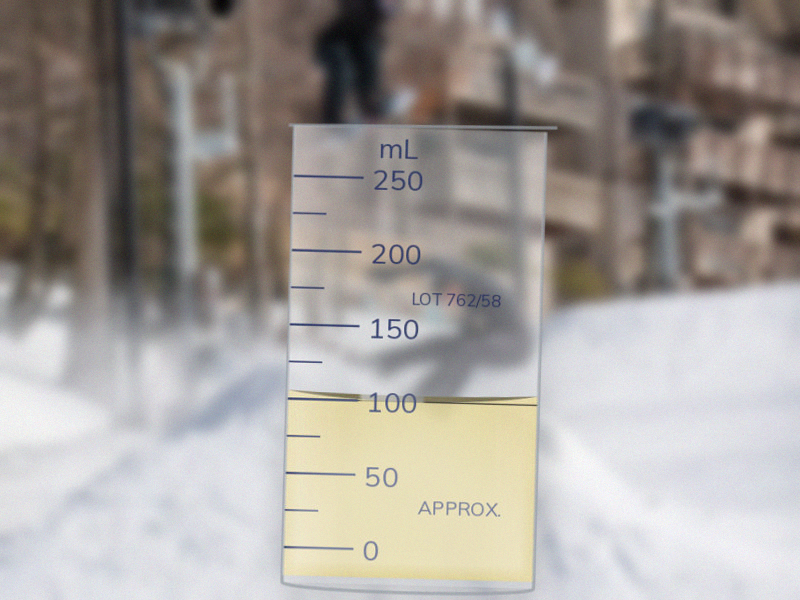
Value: 100 mL
